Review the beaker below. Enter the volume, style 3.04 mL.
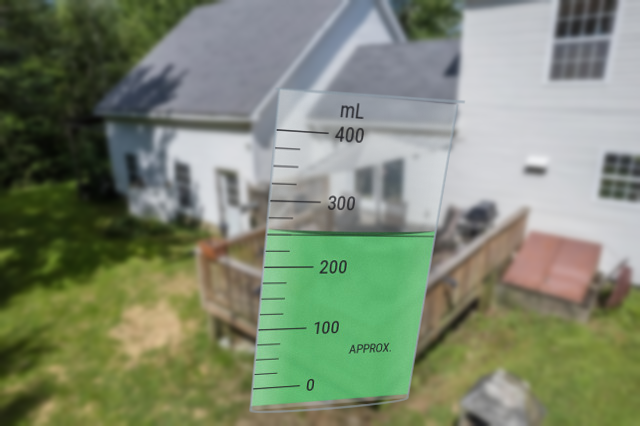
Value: 250 mL
